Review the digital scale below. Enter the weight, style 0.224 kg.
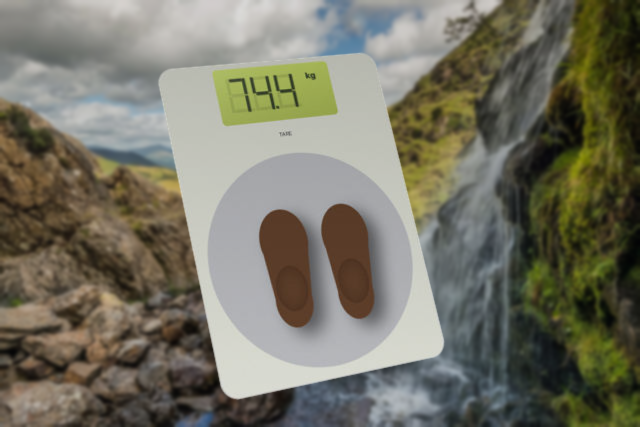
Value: 74.4 kg
